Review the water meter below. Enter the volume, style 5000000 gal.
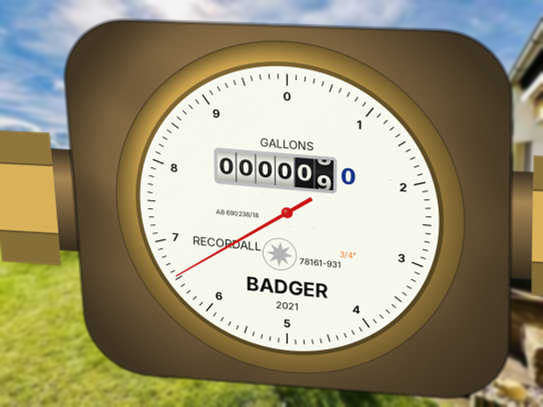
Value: 86.5 gal
